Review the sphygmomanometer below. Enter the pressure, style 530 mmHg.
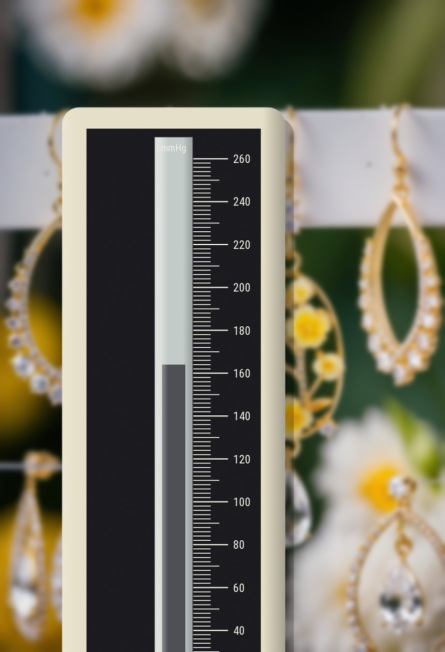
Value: 164 mmHg
